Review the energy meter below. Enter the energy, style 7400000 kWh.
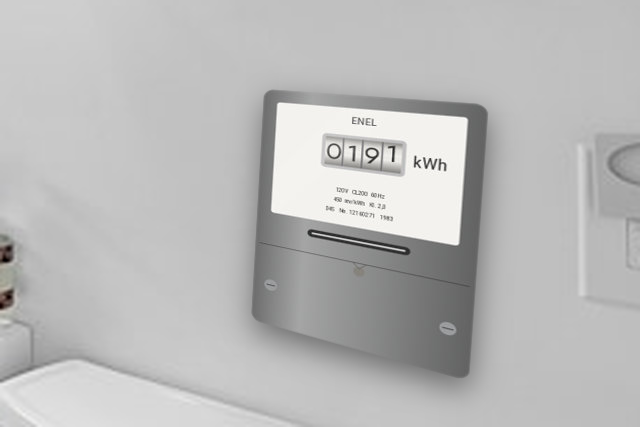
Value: 191 kWh
